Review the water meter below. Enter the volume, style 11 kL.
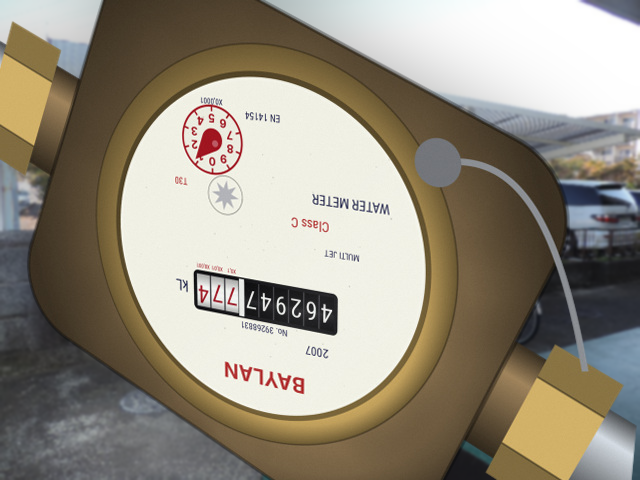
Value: 462947.7741 kL
